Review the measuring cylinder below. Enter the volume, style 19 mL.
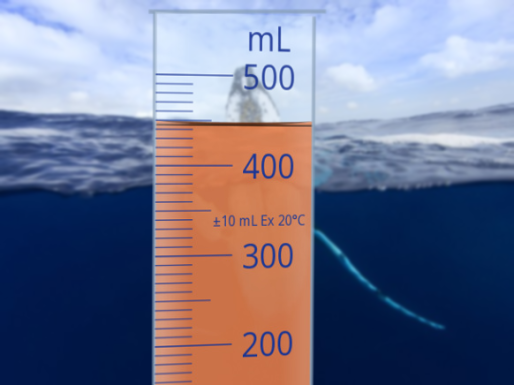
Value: 445 mL
